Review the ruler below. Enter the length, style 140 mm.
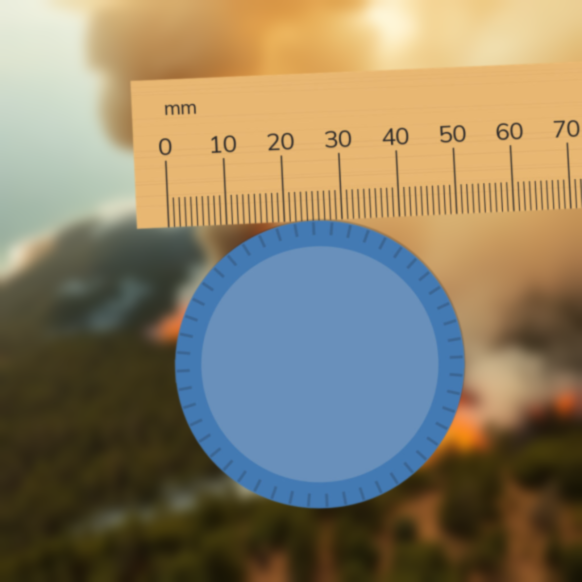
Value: 50 mm
